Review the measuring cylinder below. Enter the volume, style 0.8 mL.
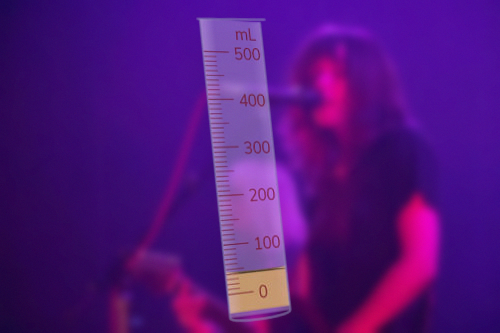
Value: 40 mL
